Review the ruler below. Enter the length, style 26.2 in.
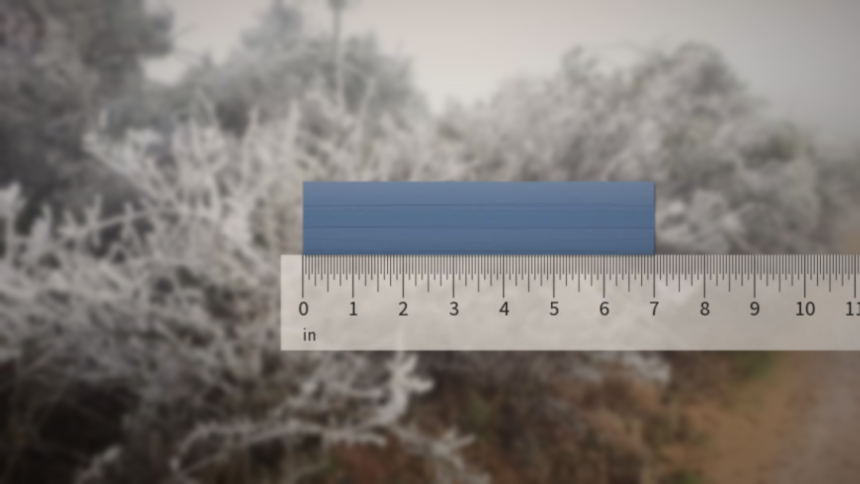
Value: 7 in
